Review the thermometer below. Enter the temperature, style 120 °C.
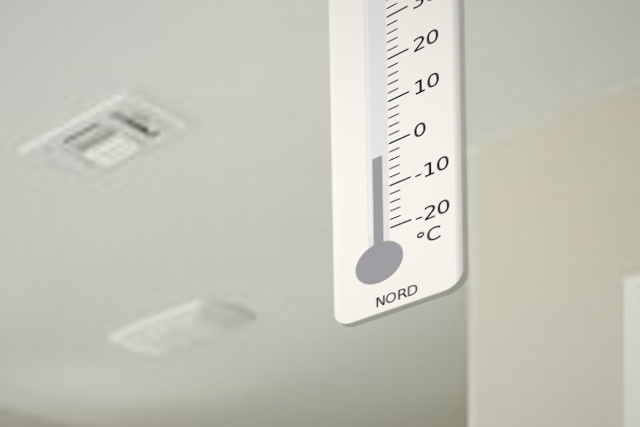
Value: -2 °C
